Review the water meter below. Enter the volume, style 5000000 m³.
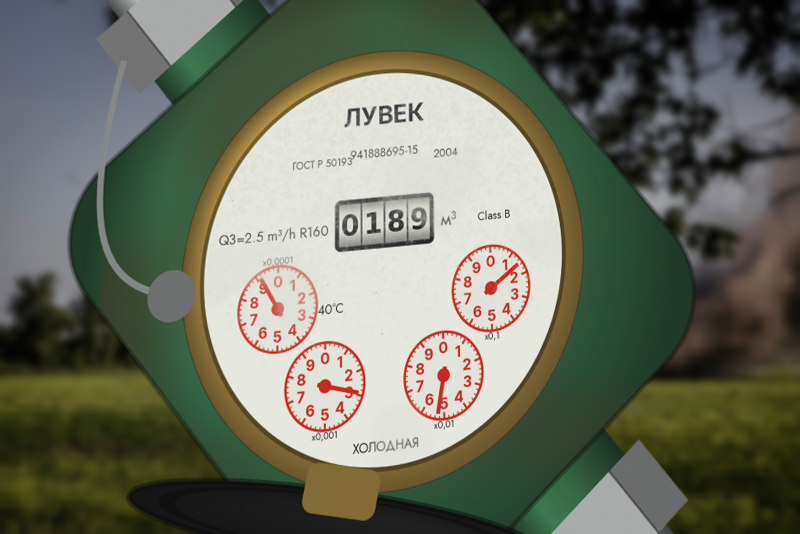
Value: 189.1529 m³
